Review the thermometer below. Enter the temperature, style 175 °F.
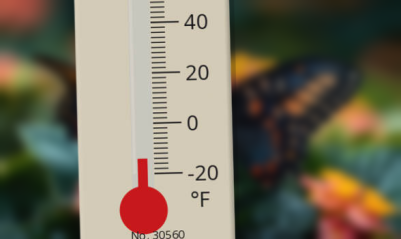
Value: -14 °F
